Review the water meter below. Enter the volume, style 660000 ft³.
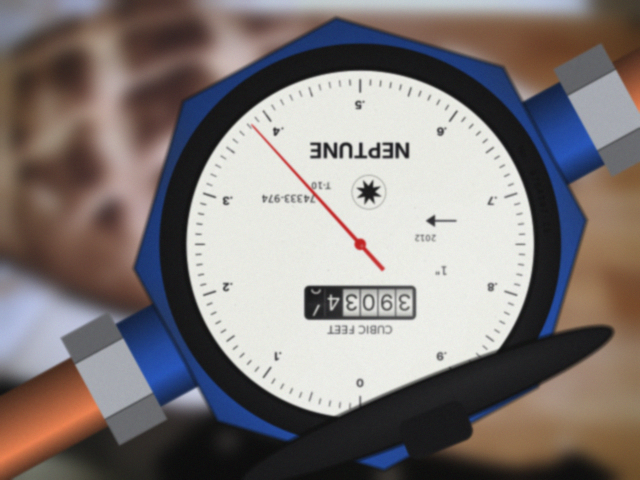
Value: 390347.38 ft³
